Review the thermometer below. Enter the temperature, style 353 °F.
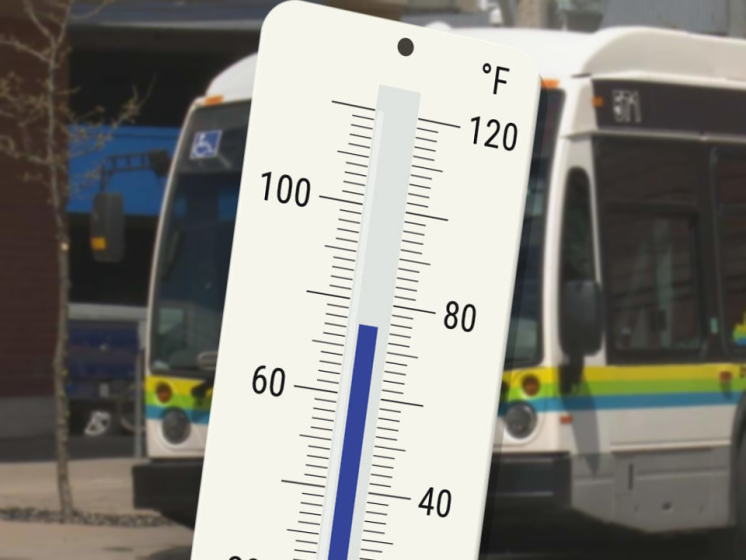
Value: 75 °F
